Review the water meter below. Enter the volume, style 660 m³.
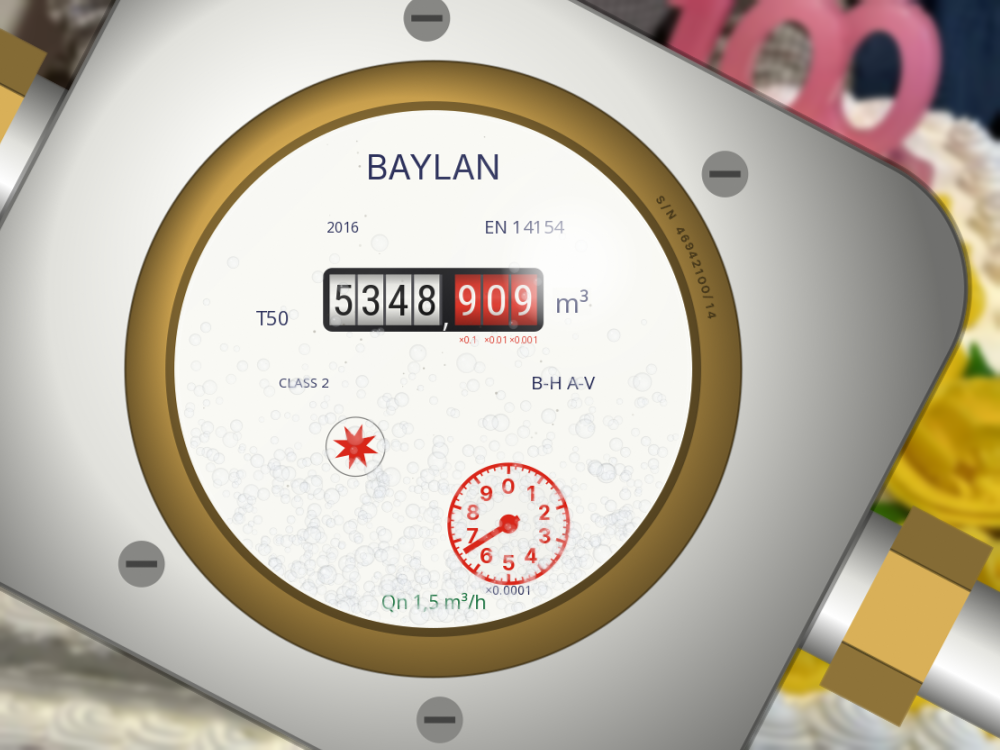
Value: 5348.9096 m³
